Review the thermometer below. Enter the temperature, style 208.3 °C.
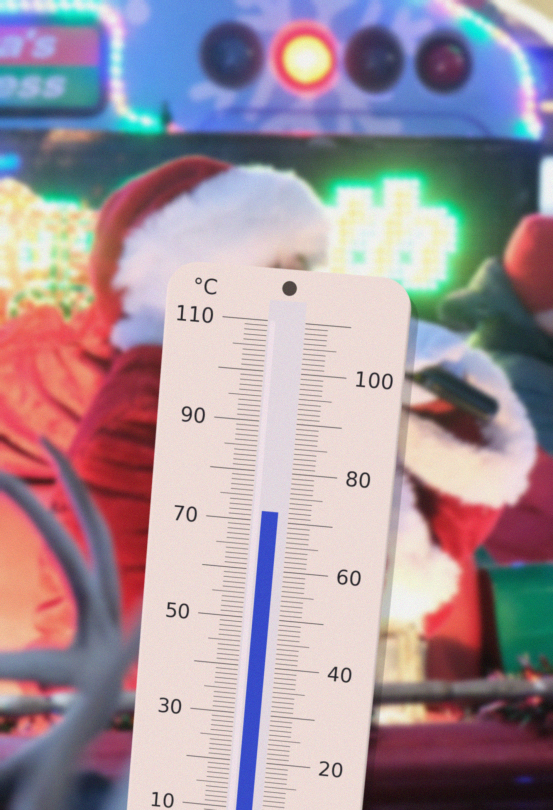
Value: 72 °C
